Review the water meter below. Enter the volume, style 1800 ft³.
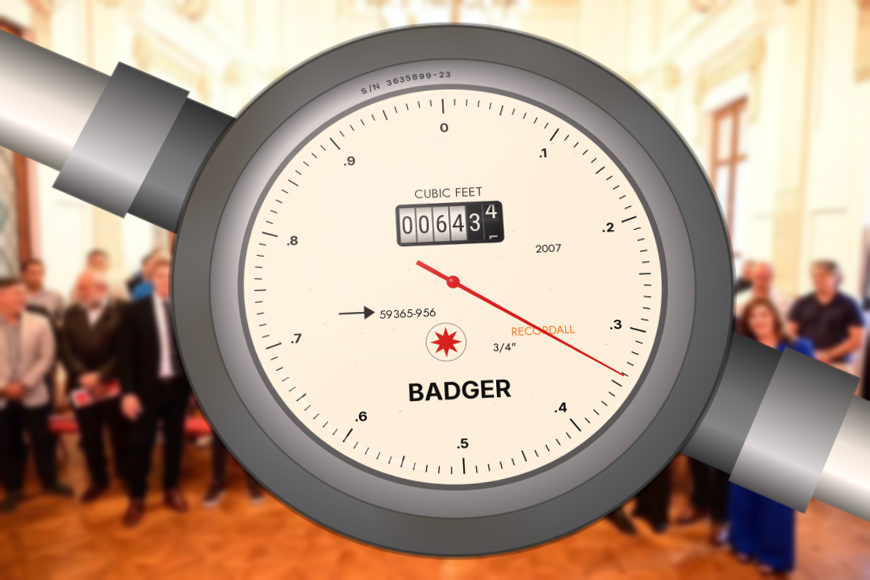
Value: 6434.34 ft³
